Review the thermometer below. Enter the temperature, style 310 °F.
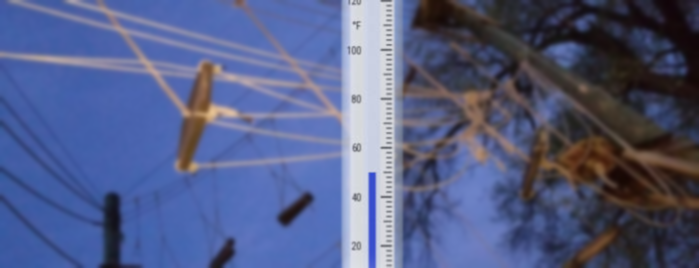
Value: 50 °F
